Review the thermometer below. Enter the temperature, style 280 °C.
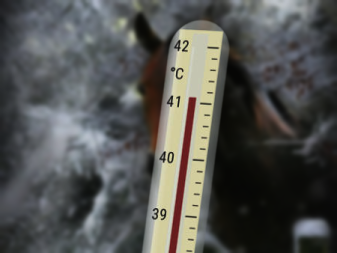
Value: 41.1 °C
